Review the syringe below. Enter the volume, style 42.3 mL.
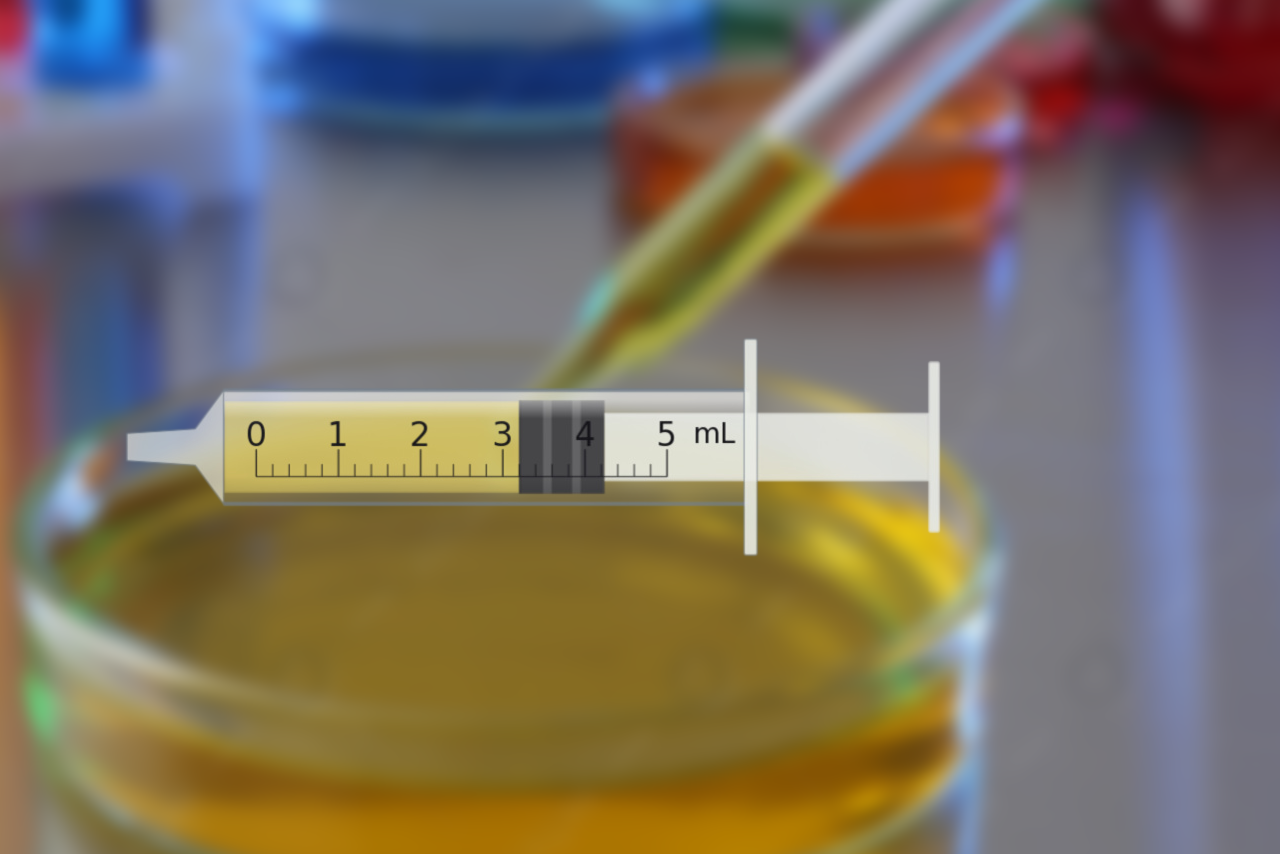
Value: 3.2 mL
